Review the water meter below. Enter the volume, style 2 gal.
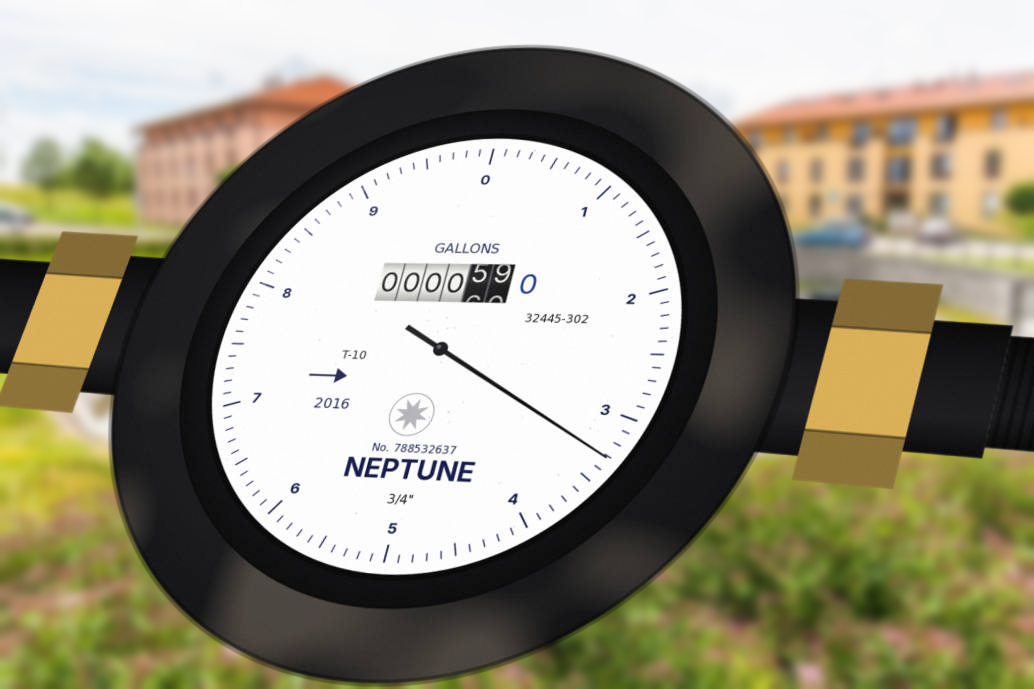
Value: 593.3 gal
